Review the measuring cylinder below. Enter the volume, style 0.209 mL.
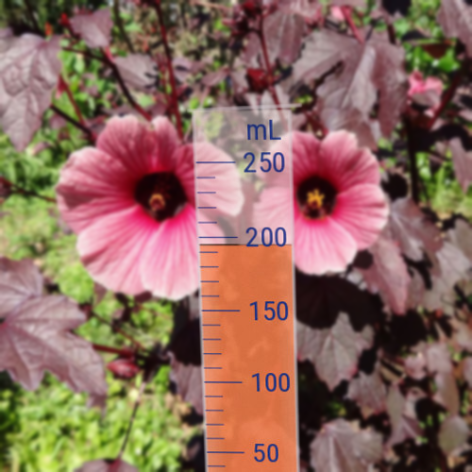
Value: 195 mL
